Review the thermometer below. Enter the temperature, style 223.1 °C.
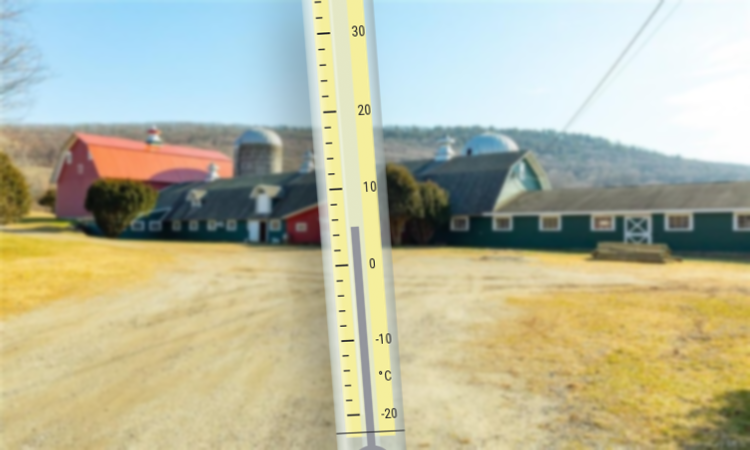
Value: 5 °C
